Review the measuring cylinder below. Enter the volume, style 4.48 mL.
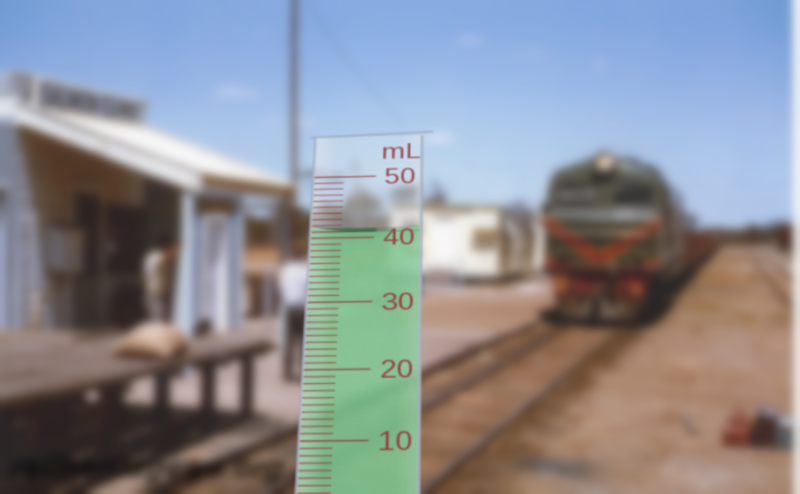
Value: 41 mL
